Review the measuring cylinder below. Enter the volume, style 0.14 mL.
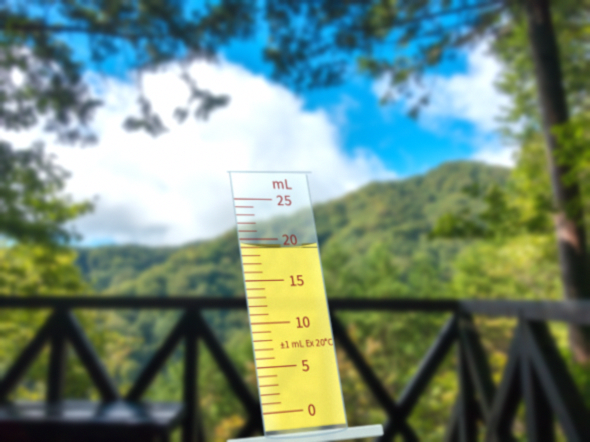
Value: 19 mL
